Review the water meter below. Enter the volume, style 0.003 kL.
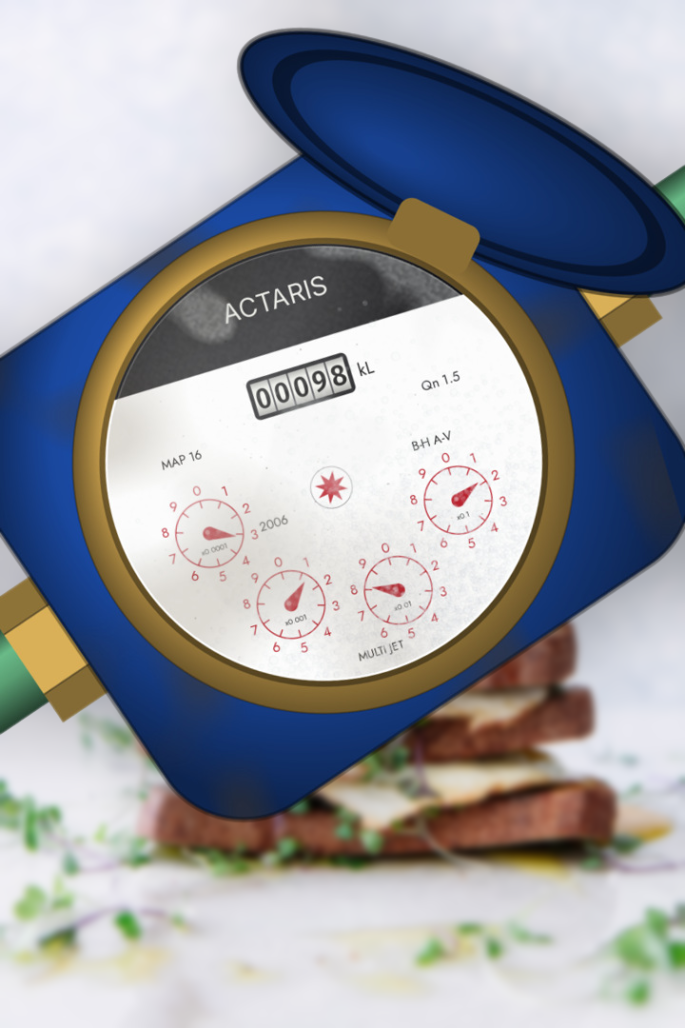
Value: 98.1813 kL
